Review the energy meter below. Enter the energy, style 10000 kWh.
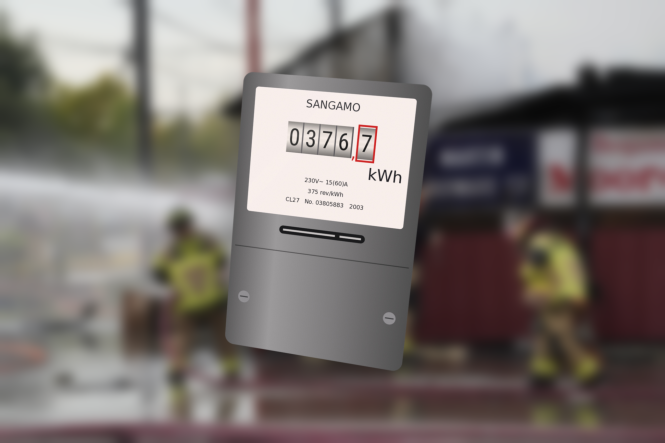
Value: 376.7 kWh
